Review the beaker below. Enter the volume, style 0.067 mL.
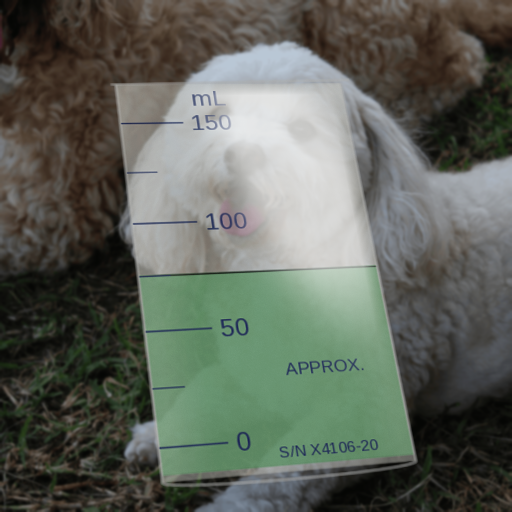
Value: 75 mL
